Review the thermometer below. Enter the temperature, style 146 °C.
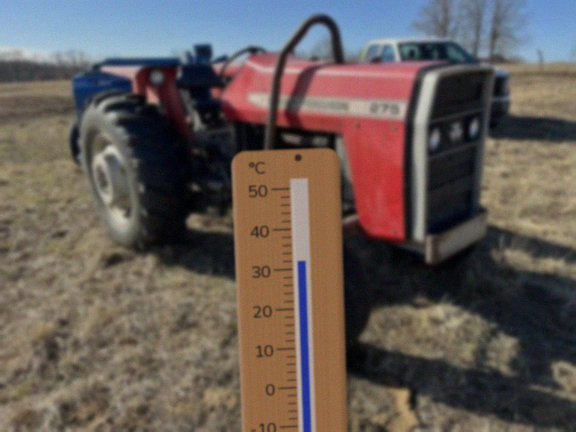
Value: 32 °C
